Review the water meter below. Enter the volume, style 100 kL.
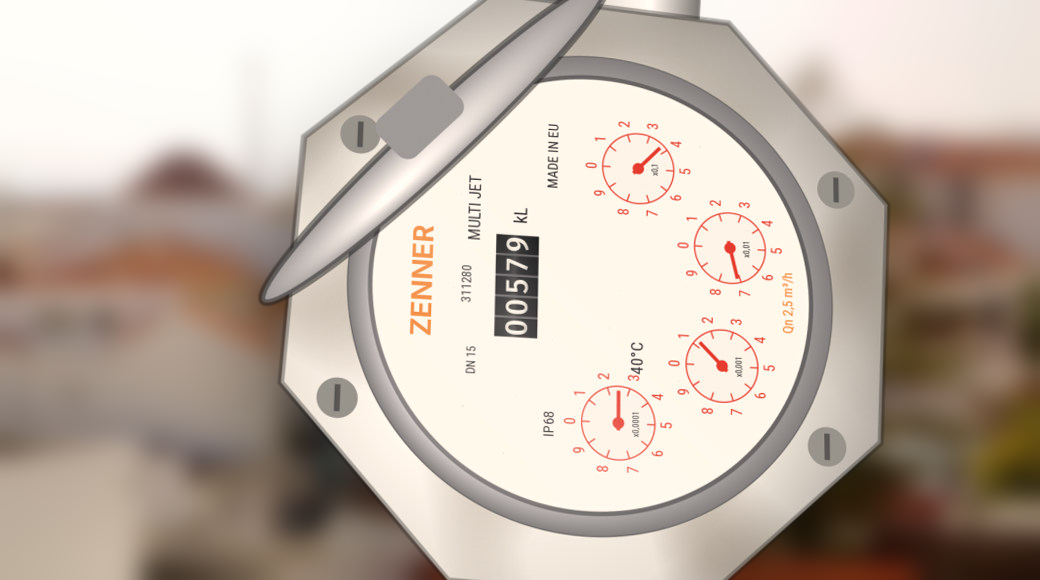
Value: 579.3712 kL
